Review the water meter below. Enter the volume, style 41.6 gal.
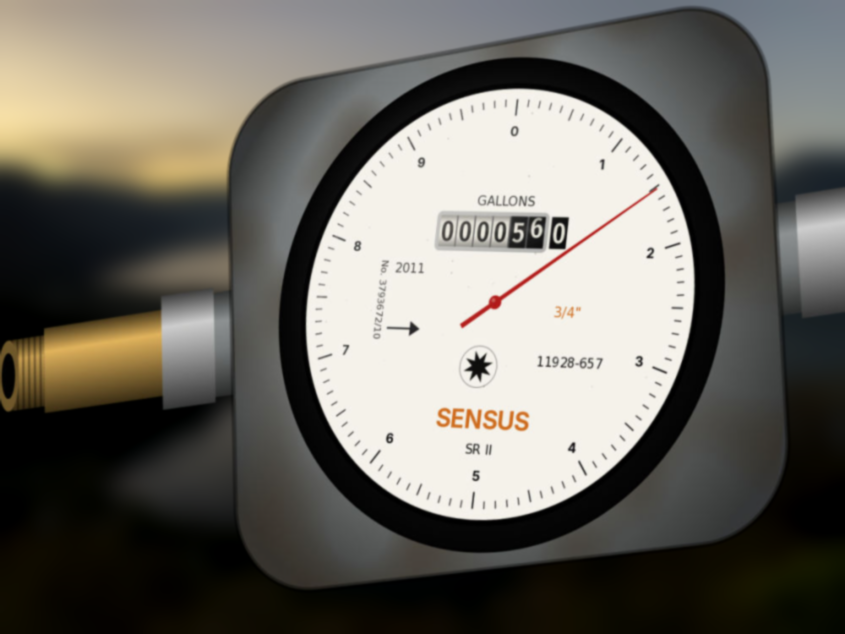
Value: 561.5 gal
